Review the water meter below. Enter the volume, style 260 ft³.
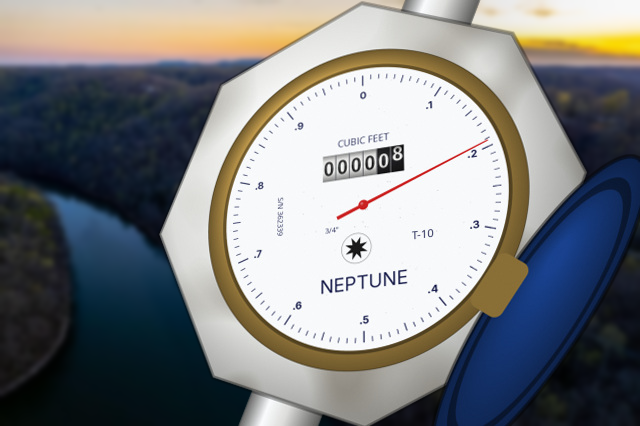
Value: 8.19 ft³
